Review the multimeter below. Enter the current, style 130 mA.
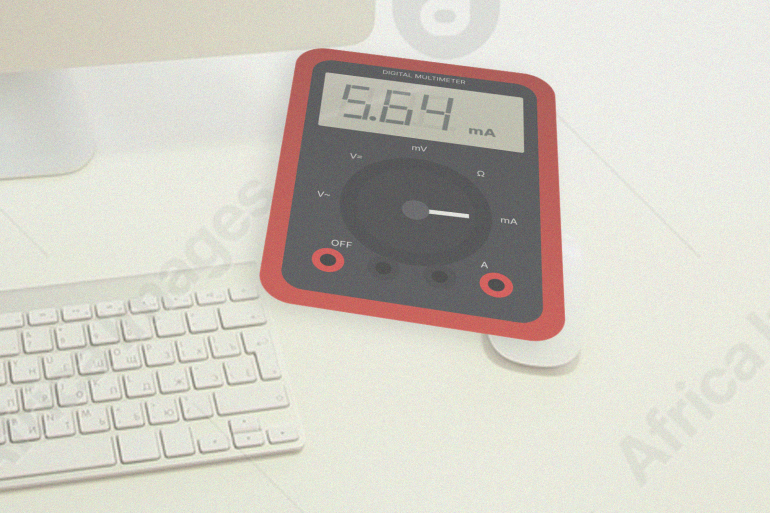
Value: 5.64 mA
